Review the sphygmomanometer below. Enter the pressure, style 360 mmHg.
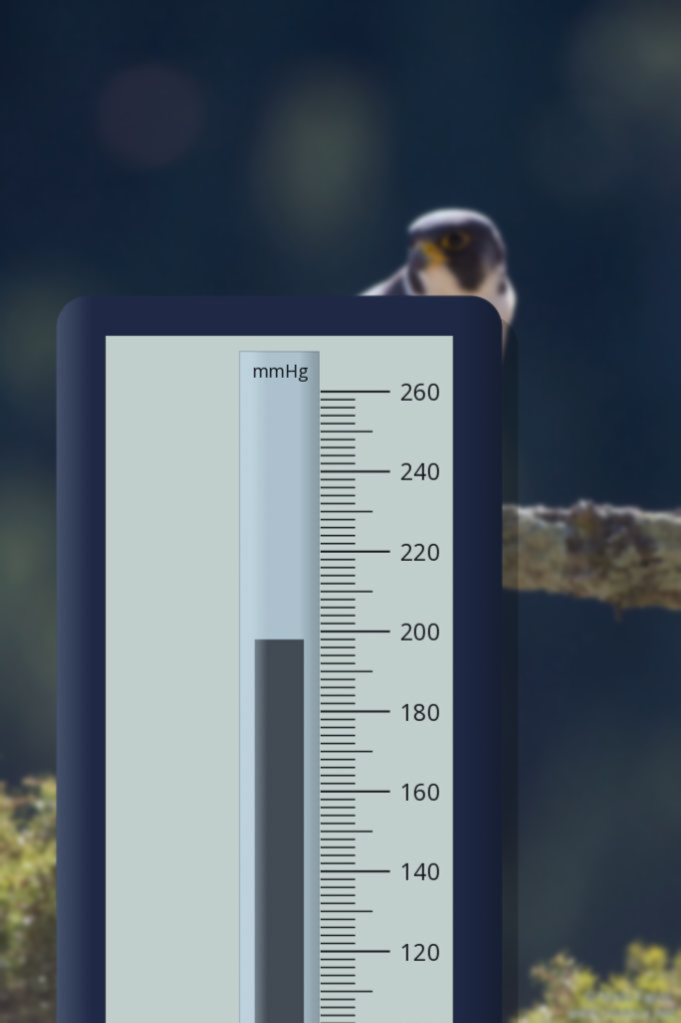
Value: 198 mmHg
